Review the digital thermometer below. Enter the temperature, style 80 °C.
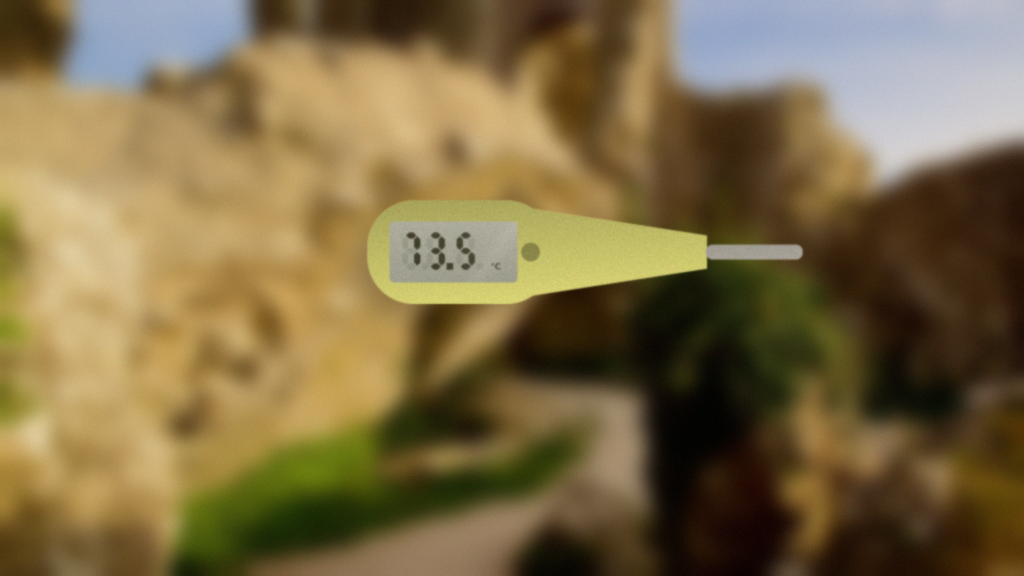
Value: 73.5 °C
